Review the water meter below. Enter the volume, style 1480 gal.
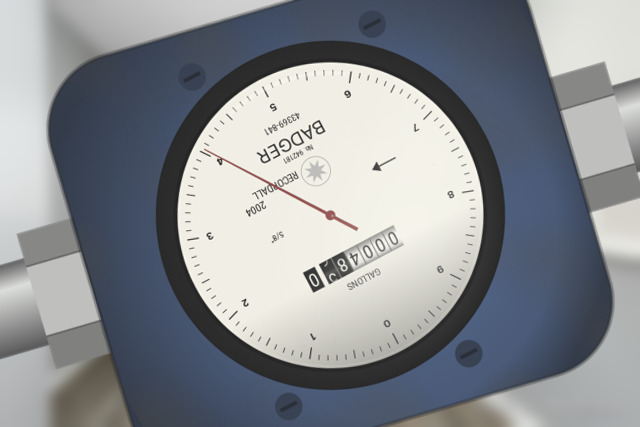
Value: 4854.0 gal
